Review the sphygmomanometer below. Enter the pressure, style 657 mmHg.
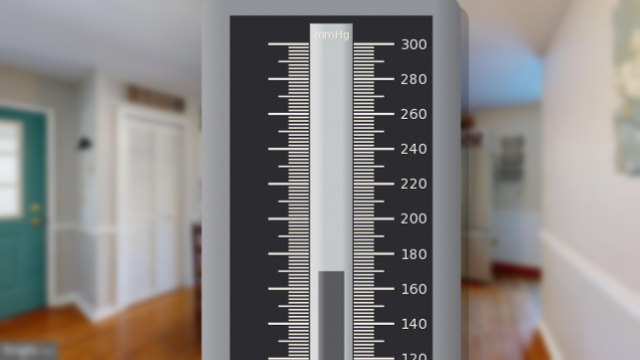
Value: 170 mmHg
